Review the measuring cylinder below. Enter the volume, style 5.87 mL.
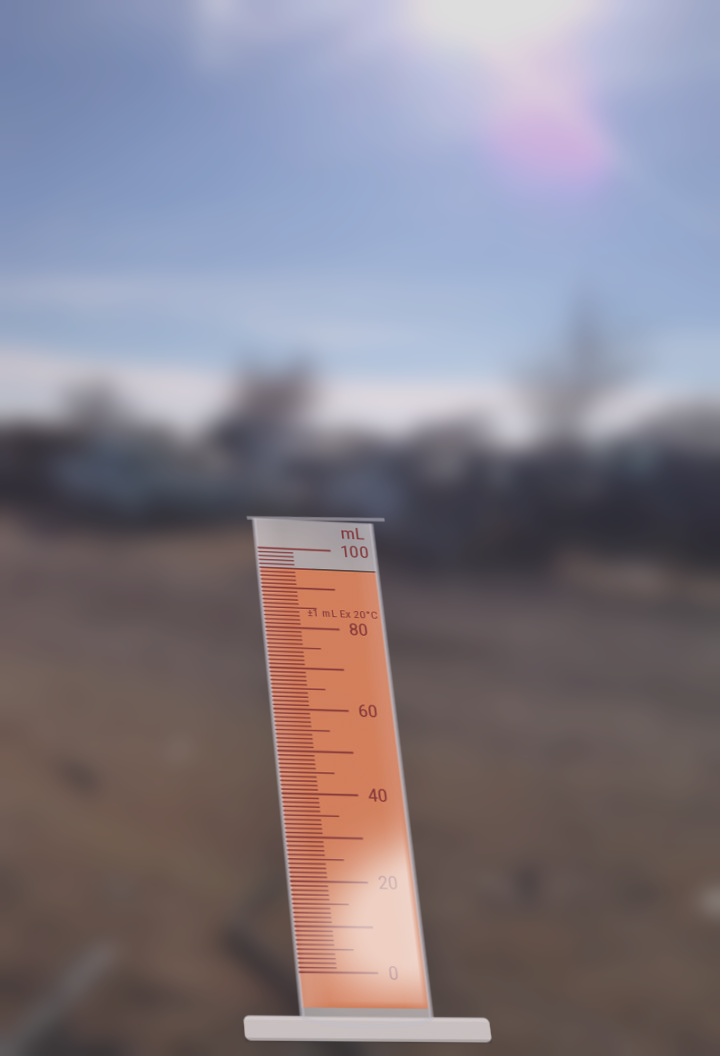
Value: 95 mL
